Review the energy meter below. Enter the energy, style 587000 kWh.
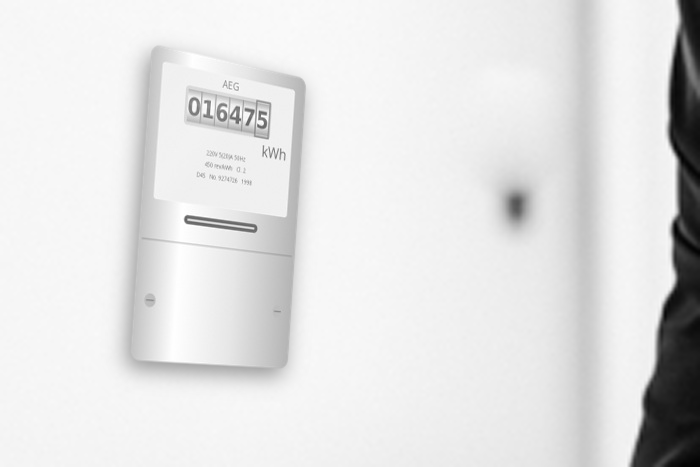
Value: 1647.5 kWh
